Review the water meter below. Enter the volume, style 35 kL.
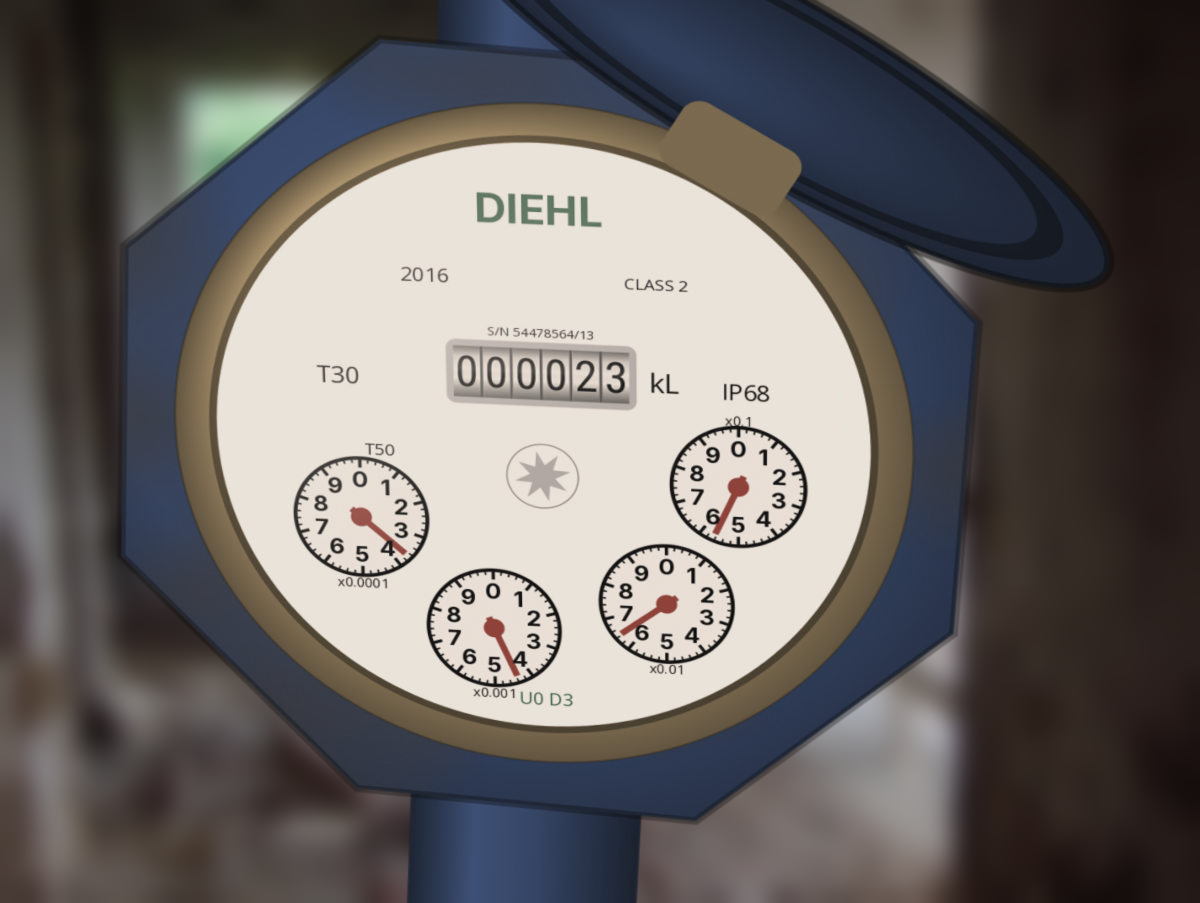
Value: 23.5643 kL
